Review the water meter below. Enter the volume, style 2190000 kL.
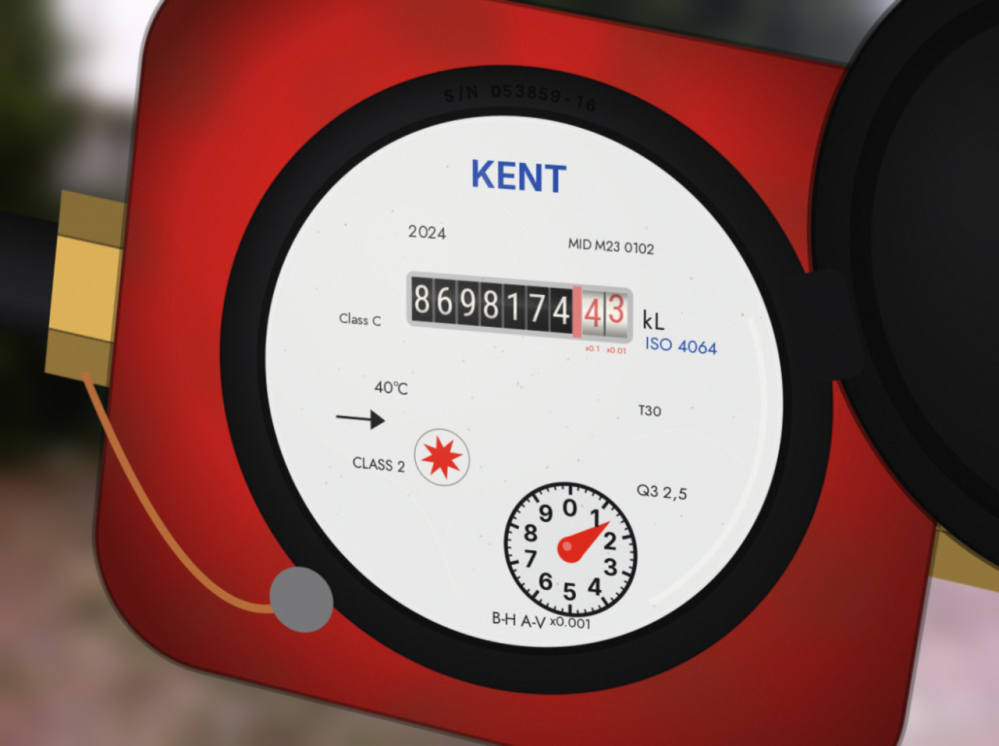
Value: 8698174.431 kL
